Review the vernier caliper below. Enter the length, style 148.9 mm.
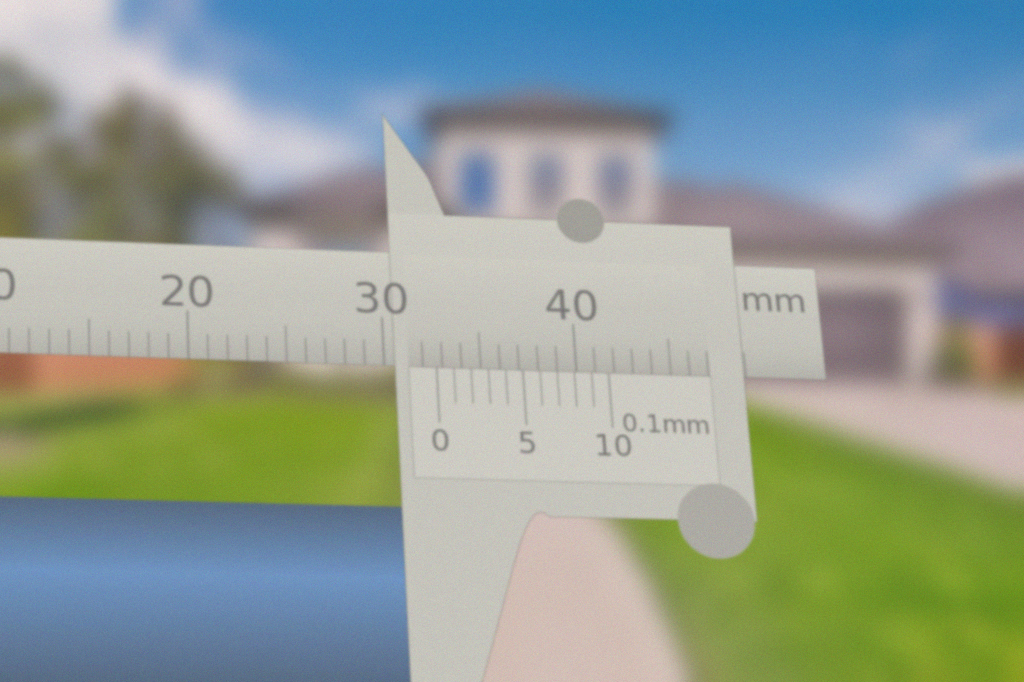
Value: 32.7 mm
